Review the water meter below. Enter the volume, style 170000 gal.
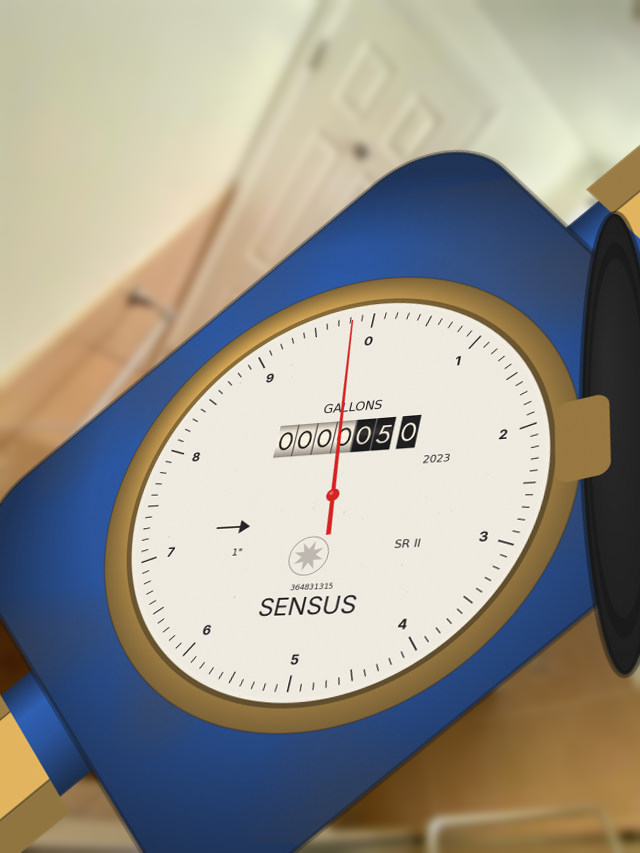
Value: 49.8 gal
